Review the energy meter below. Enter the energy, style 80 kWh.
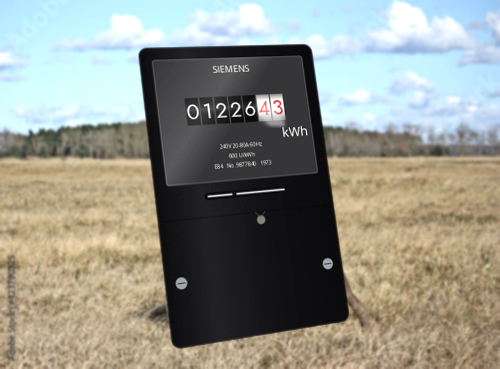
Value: 1226.43 kWh
